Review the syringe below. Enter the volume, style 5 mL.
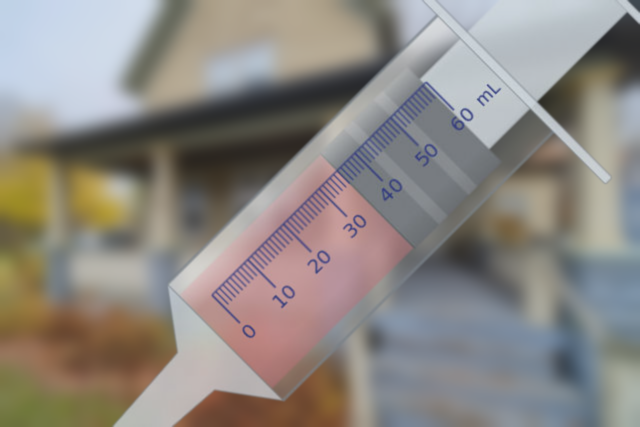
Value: 35 mL
